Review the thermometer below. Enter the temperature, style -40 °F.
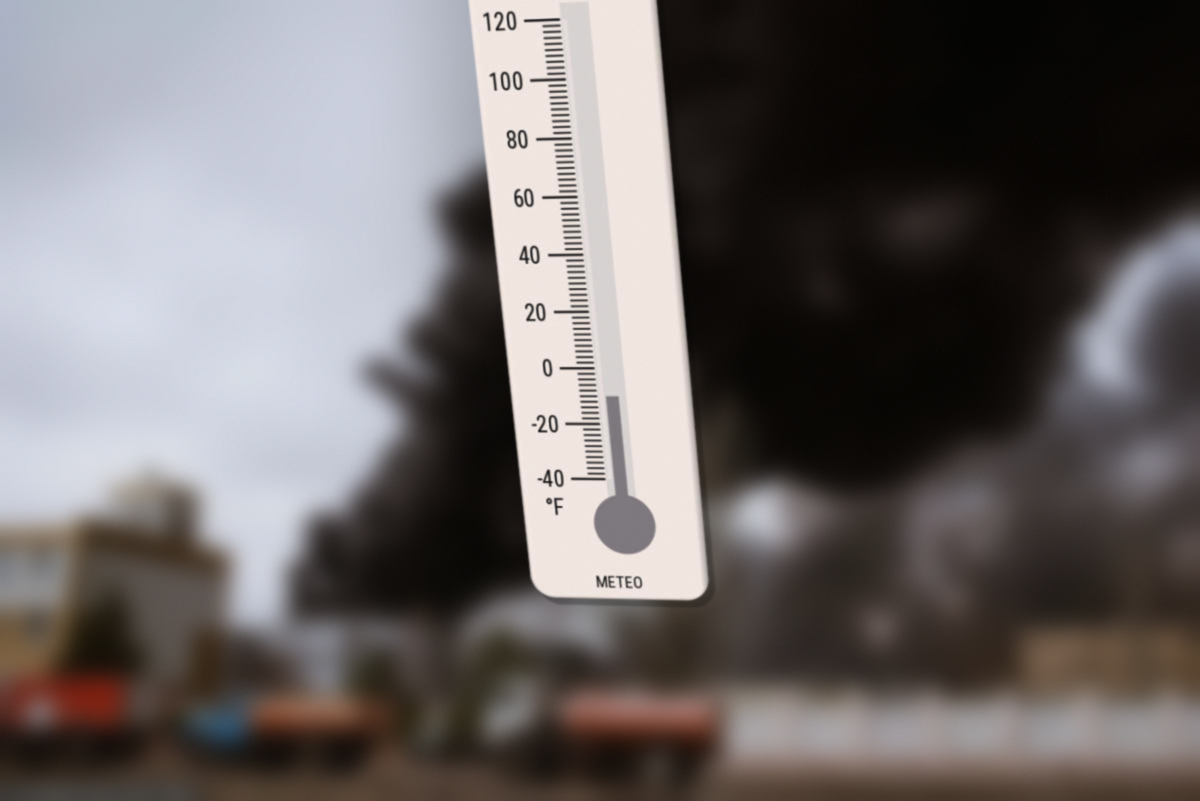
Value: -10 °F
